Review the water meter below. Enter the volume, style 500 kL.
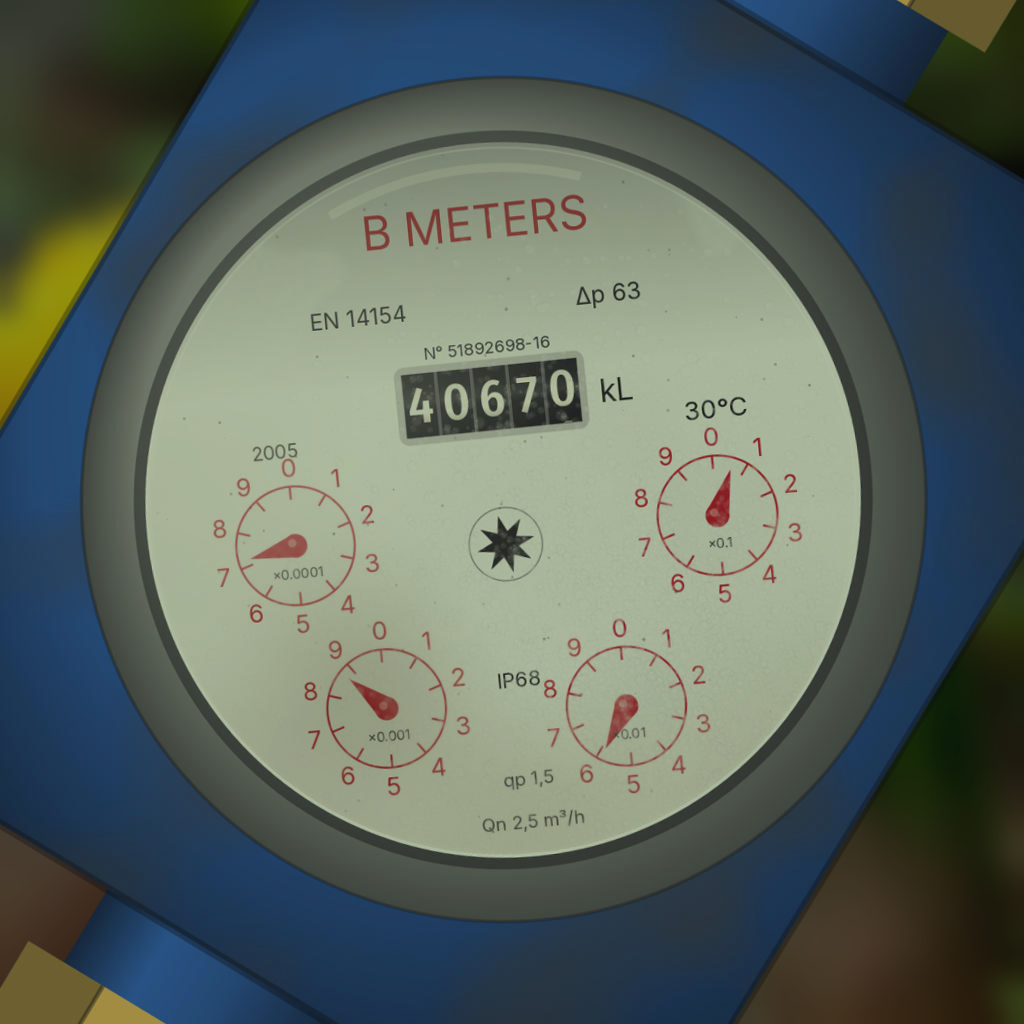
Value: 40670.0587 kL
